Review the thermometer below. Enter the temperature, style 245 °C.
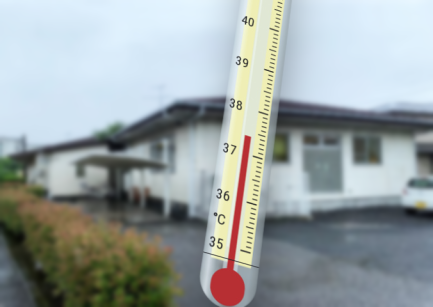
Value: 37.4 °C
